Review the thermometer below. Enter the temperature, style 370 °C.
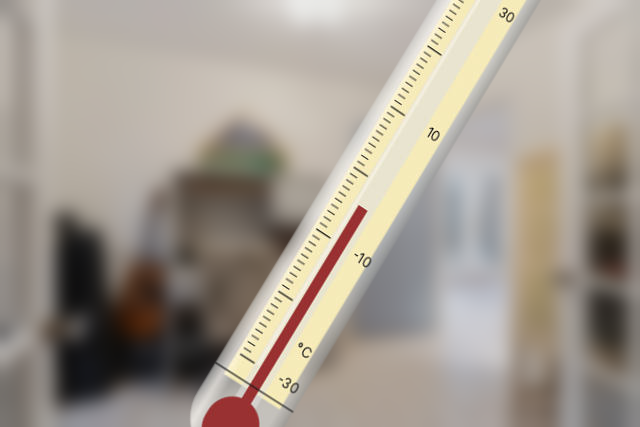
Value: -4 °C
